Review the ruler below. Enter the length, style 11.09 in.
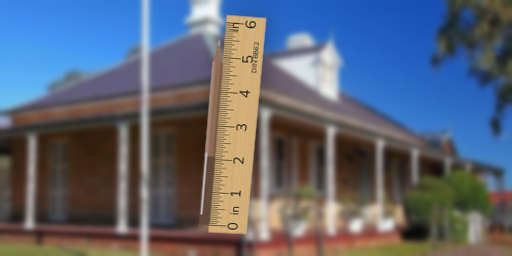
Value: 5.5 in
